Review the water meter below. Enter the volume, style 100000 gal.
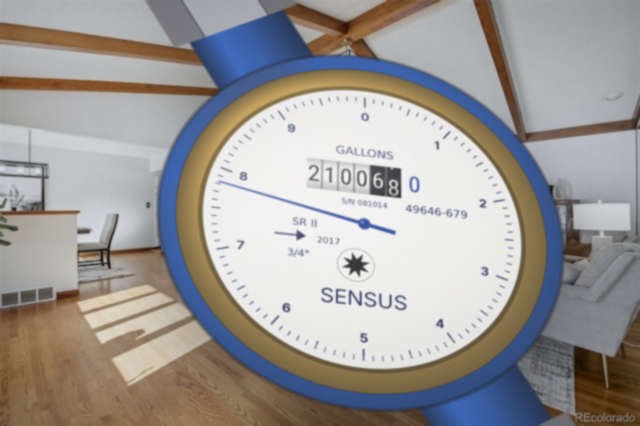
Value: 2100677.8 gal
